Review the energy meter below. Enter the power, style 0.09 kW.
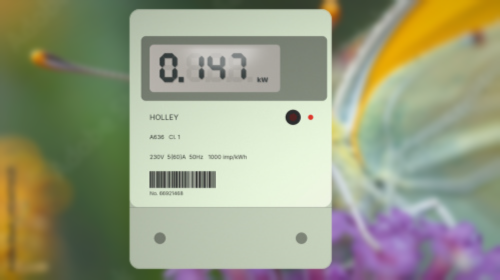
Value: 0.147 kW
